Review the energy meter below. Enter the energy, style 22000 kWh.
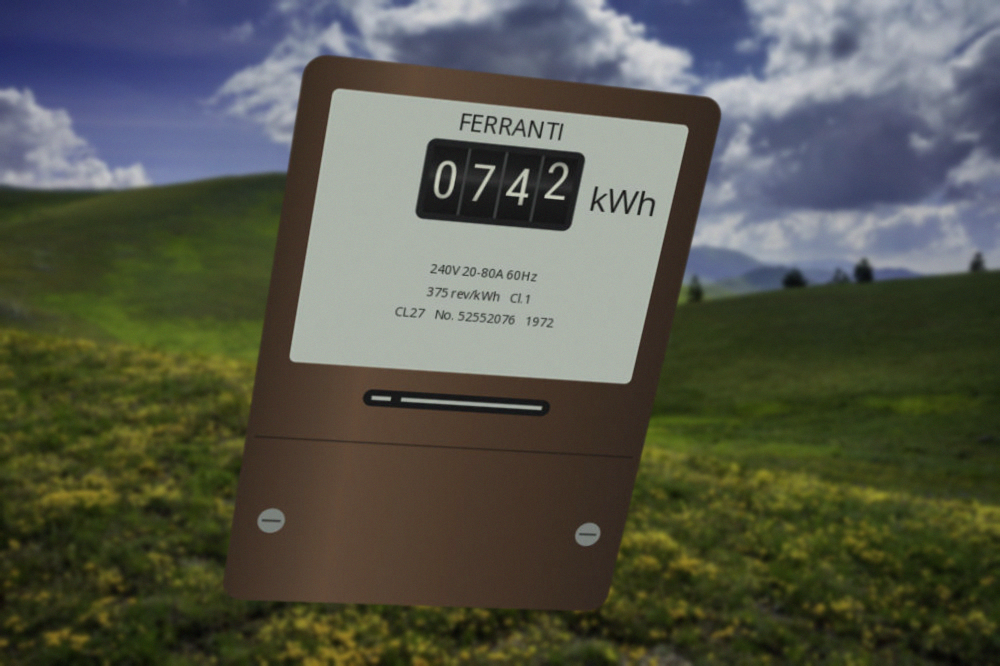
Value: 742 kWh
